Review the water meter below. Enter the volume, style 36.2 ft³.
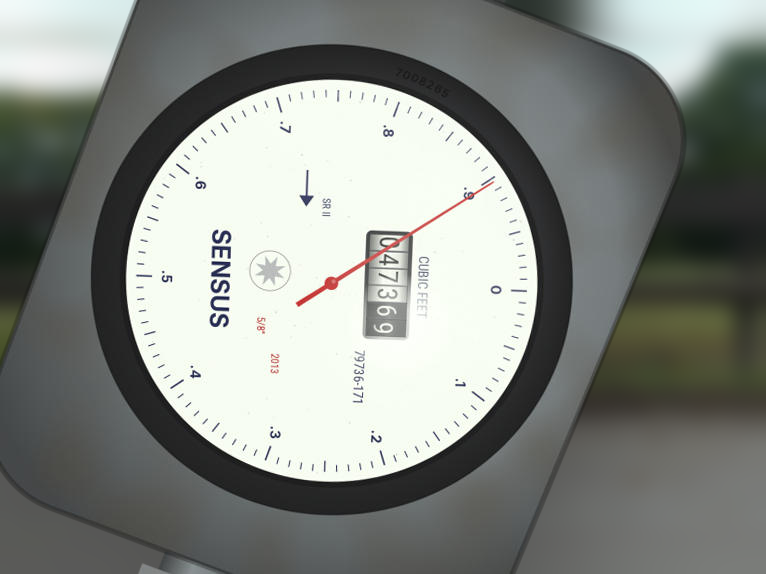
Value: 47368.90 ft³
